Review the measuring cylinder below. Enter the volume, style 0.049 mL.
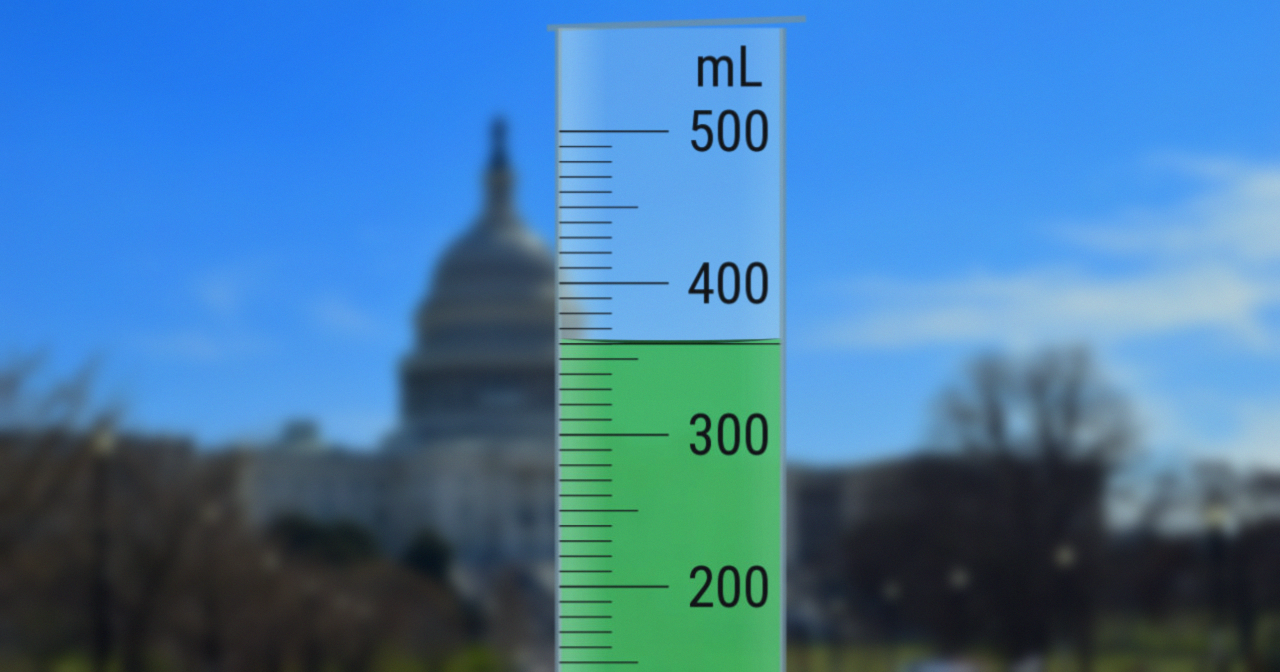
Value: 360 mL
